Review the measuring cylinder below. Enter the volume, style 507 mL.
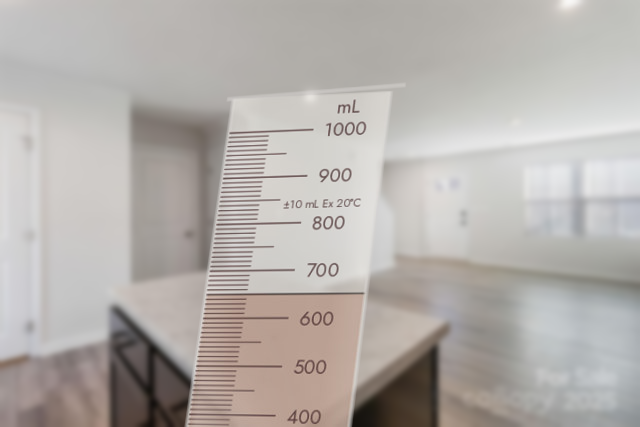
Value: 650 mL
